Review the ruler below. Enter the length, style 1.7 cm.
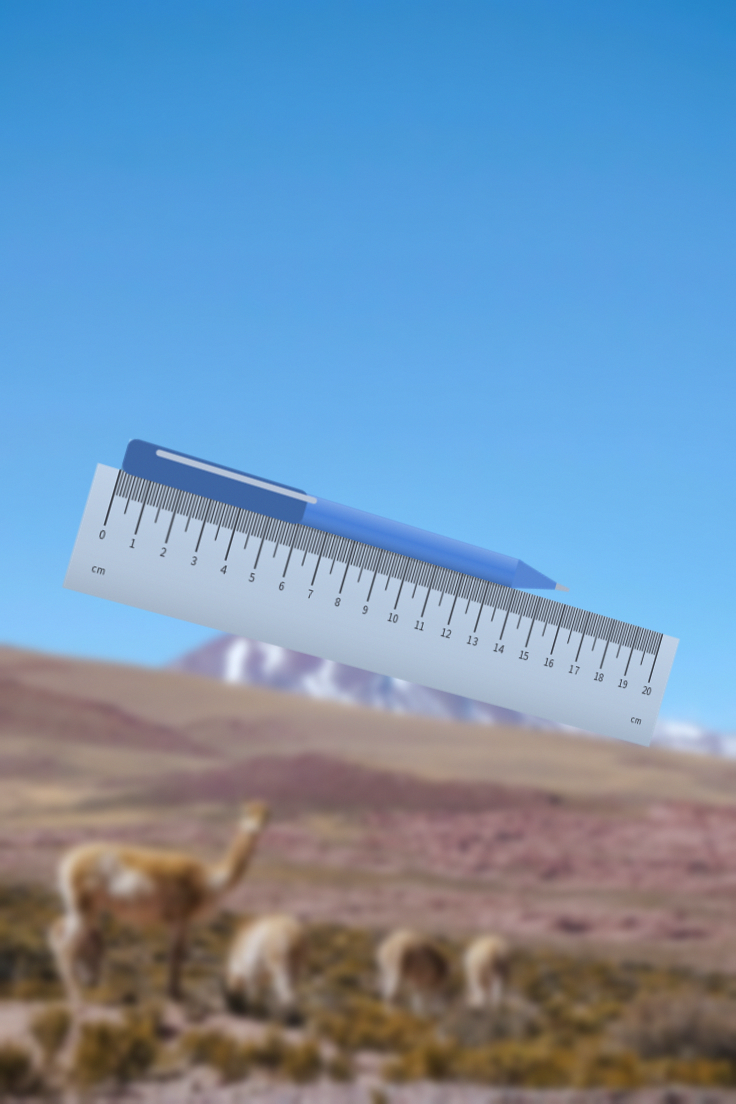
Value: 16 cm
